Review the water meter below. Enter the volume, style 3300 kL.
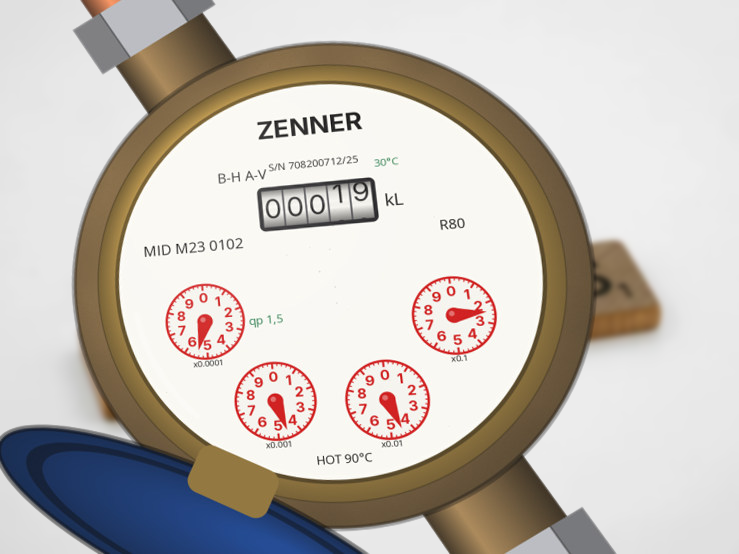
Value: 19.2445 kL
